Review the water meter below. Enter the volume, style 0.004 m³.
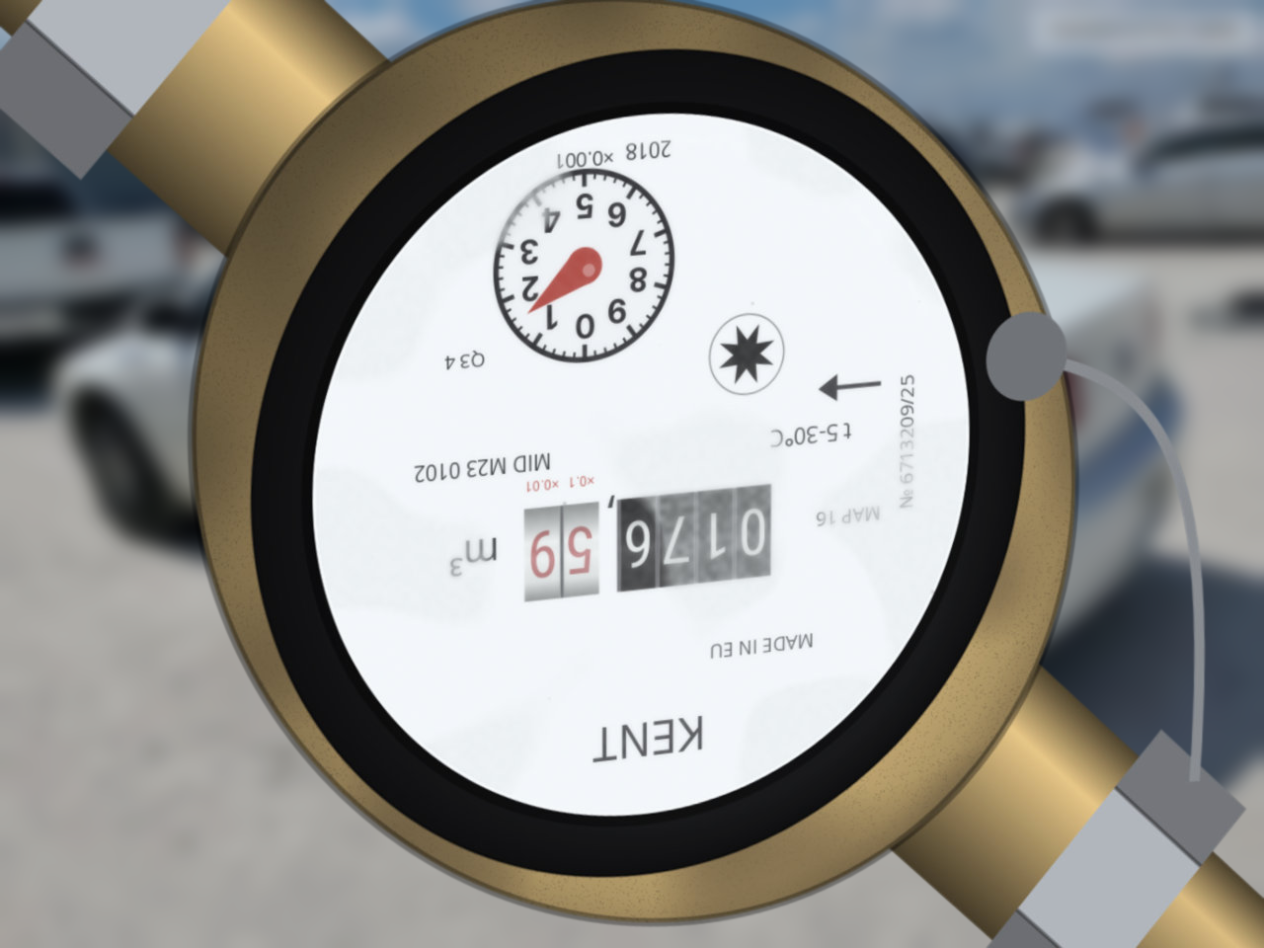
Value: 176.591 m³
